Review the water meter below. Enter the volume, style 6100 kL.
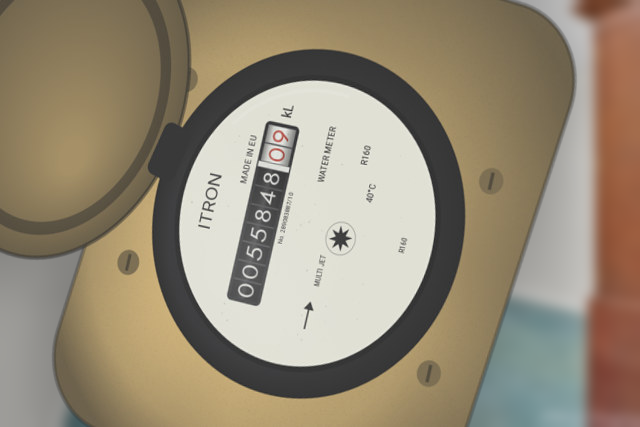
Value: 55848.09 kL
